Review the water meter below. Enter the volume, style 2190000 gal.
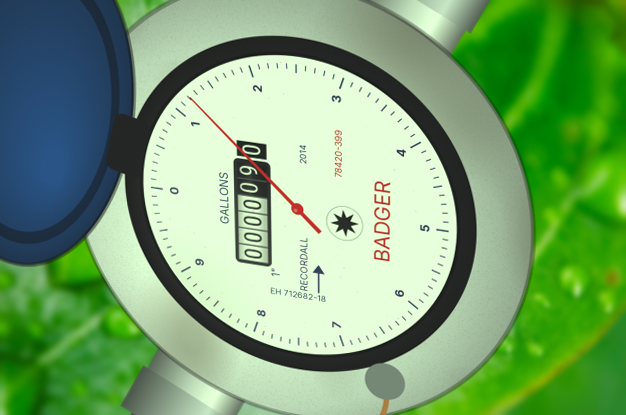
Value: 91.2 gal
